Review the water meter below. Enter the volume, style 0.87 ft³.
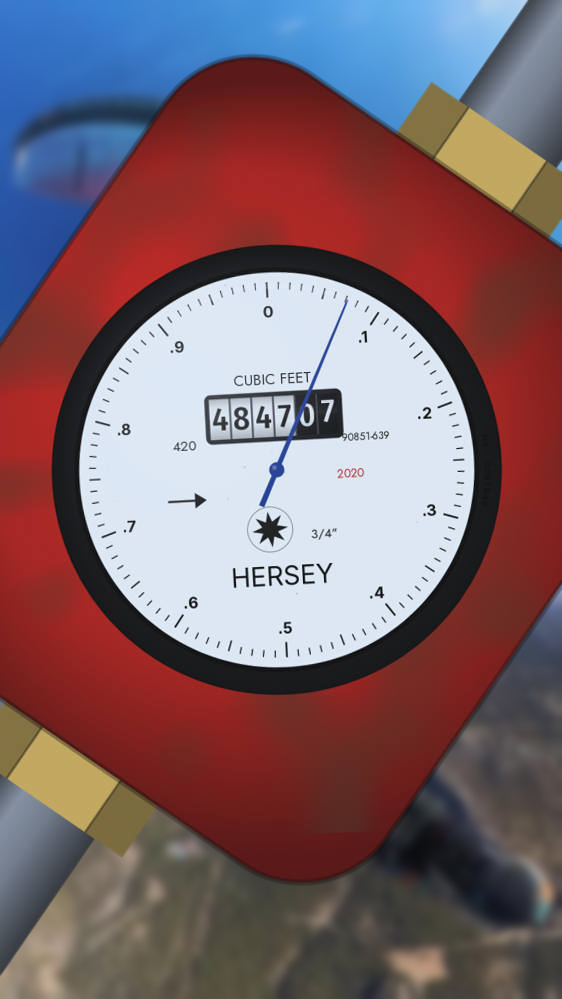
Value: 484707.07 ft³
